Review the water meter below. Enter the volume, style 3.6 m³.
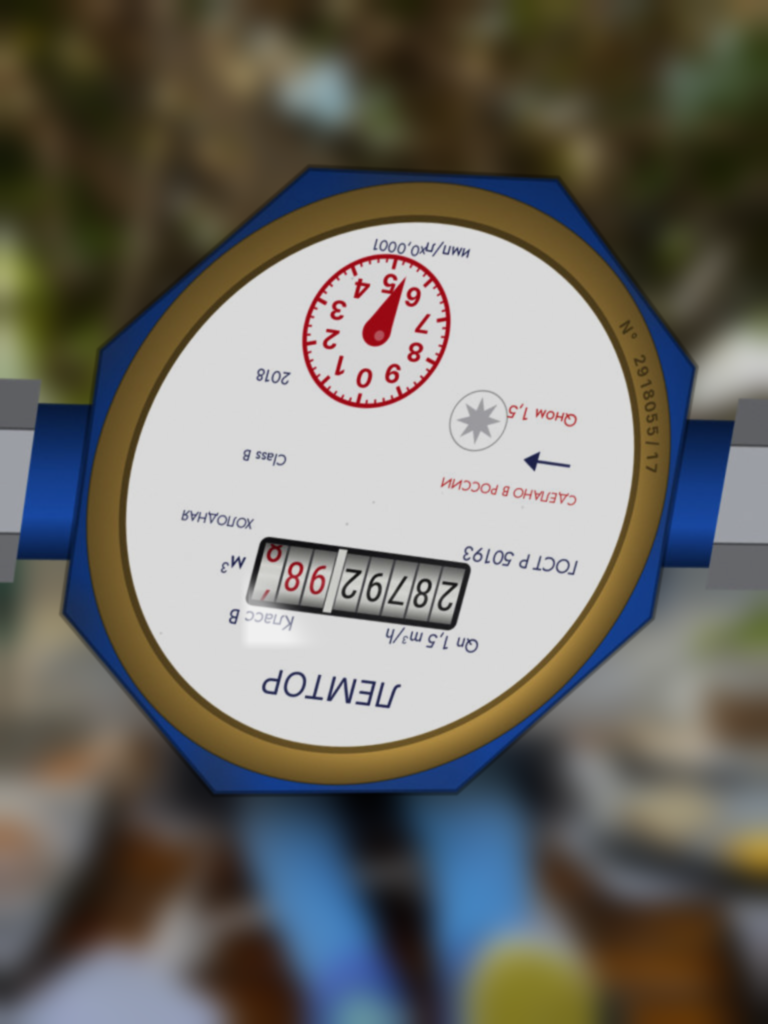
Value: 28792.9875 m³
